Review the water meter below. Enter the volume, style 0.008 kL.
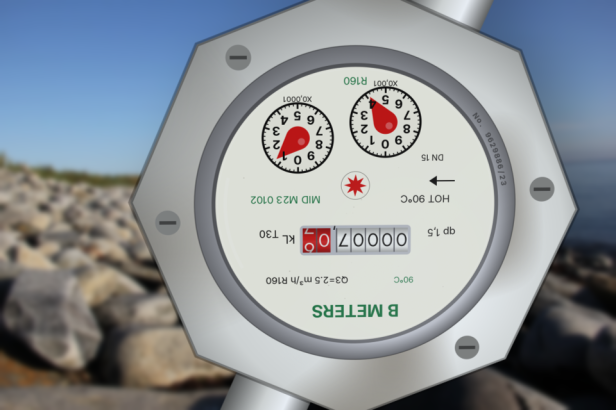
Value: 7.0641 kL
